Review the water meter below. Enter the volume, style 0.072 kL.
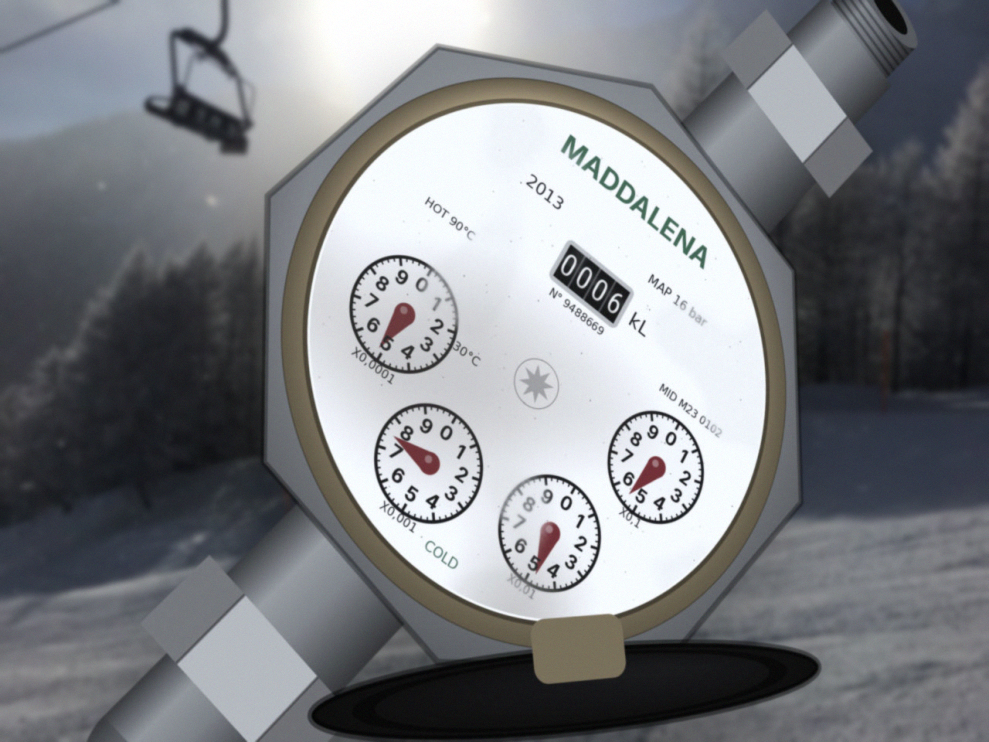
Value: 6.5475 kL
